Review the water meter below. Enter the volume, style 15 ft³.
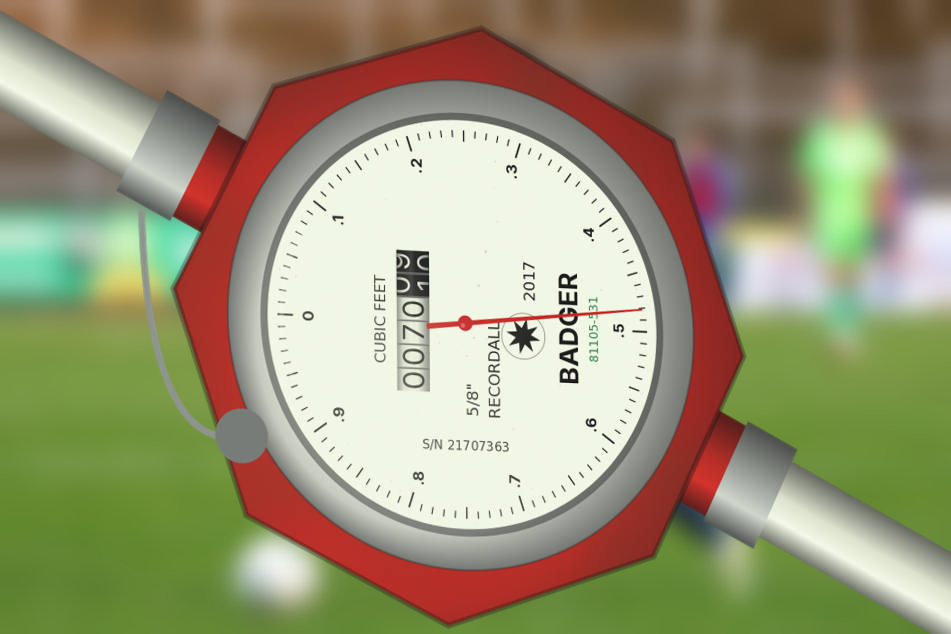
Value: 7009.48 ft³
